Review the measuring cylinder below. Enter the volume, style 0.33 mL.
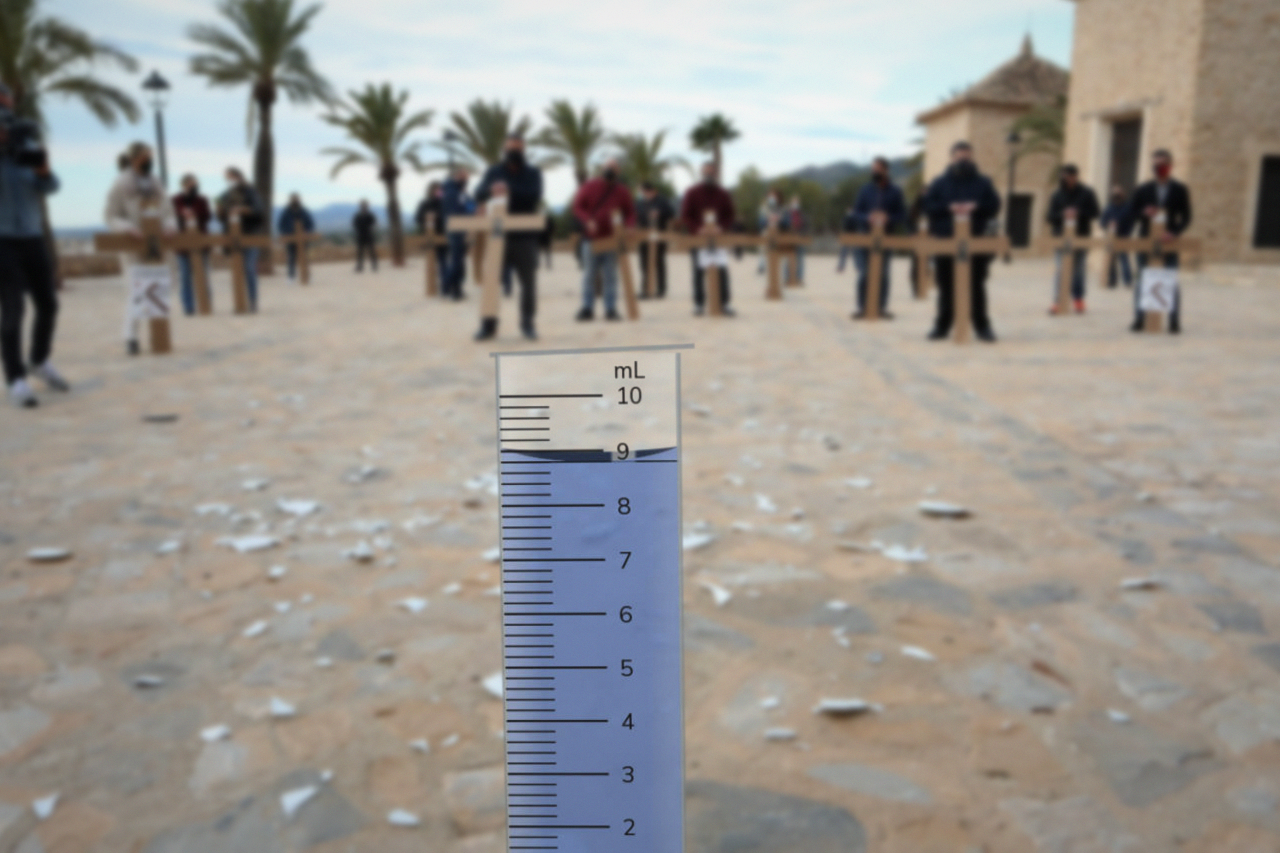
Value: 8.8 mL
